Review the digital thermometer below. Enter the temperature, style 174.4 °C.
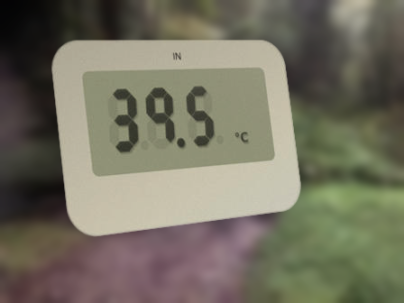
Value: 39.5 °C
